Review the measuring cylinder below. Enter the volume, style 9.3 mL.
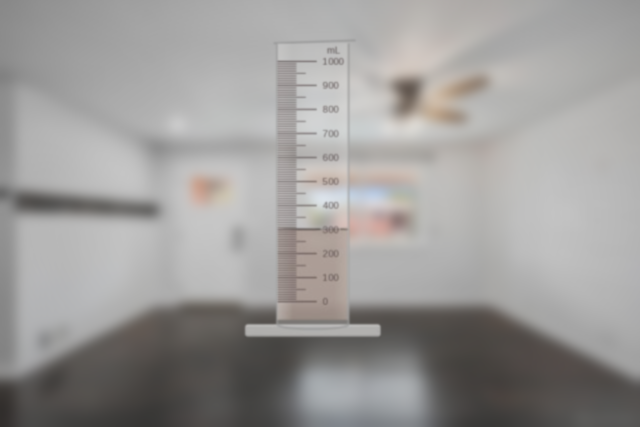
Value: 300 mL
